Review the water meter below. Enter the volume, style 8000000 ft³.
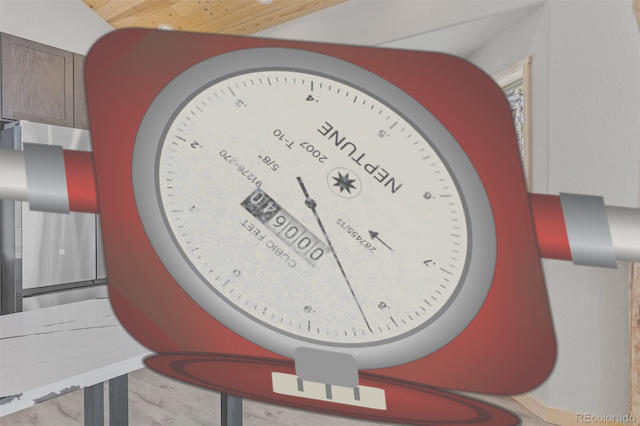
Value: 639.83 ft³
